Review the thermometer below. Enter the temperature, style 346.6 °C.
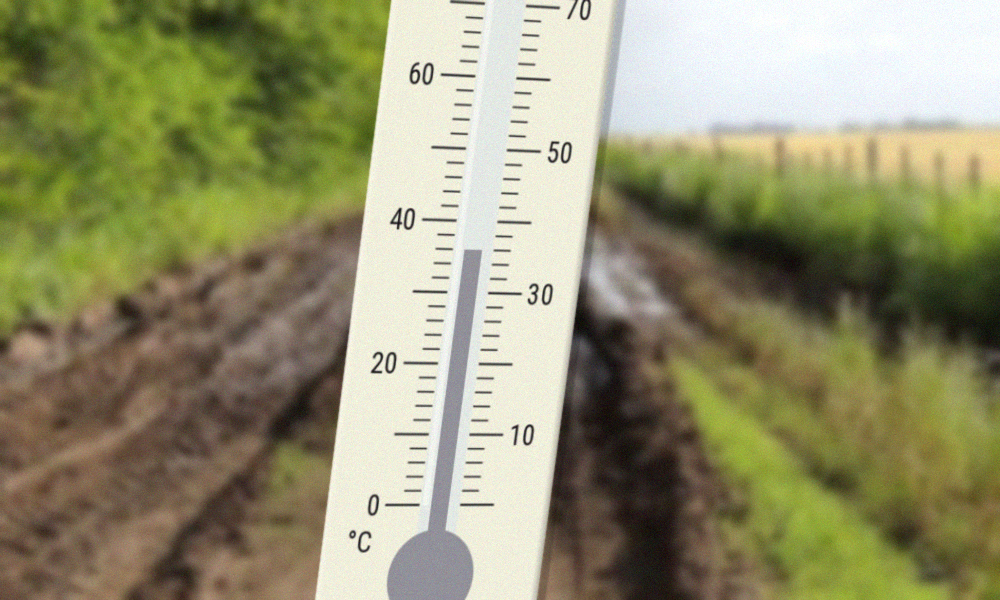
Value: 36 °C
